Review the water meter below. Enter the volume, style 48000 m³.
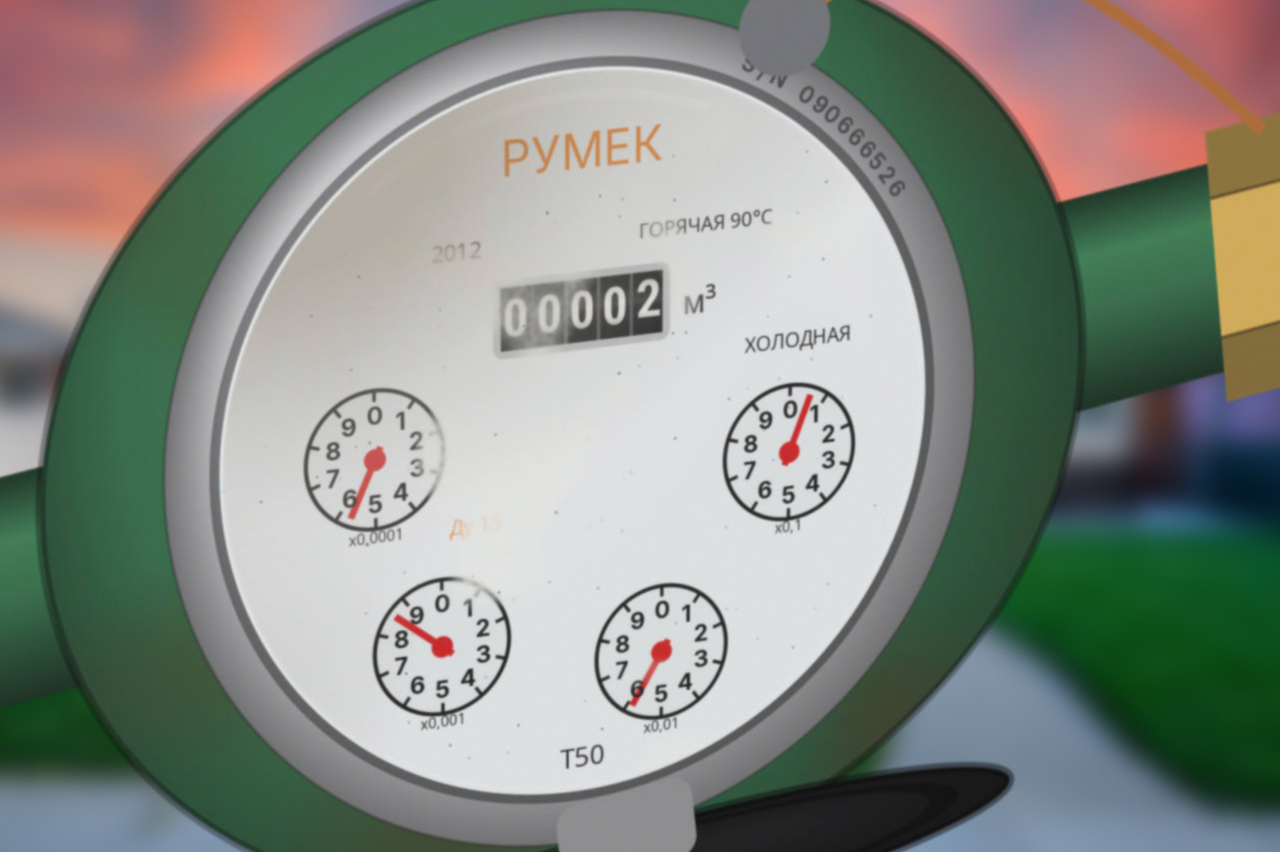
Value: 2.0585 m³
